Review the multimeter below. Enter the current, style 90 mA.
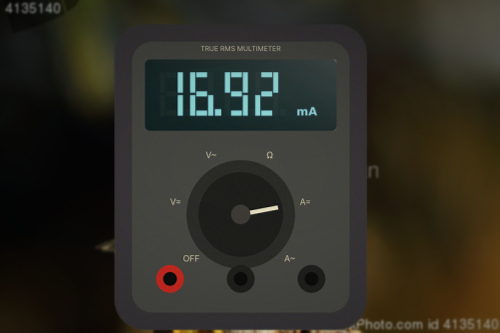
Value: 16.92 mA
